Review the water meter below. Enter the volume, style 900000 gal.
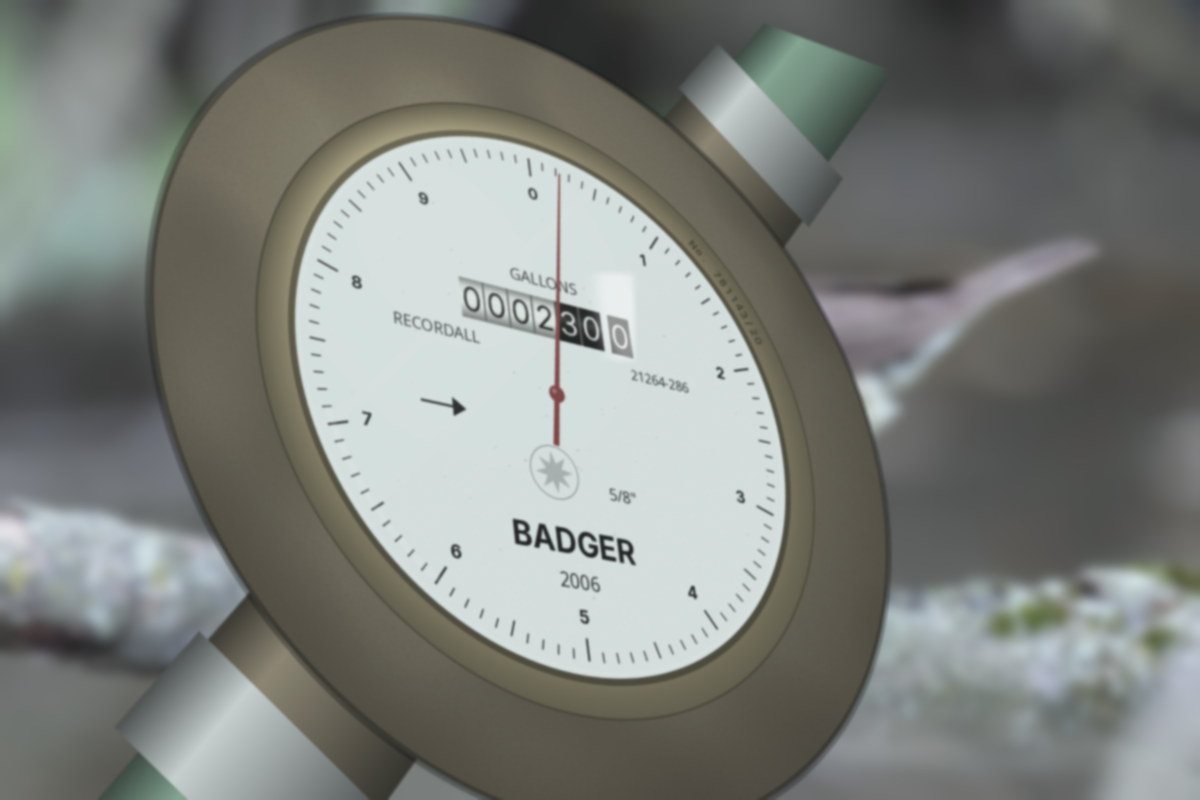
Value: 2300.2 gal
